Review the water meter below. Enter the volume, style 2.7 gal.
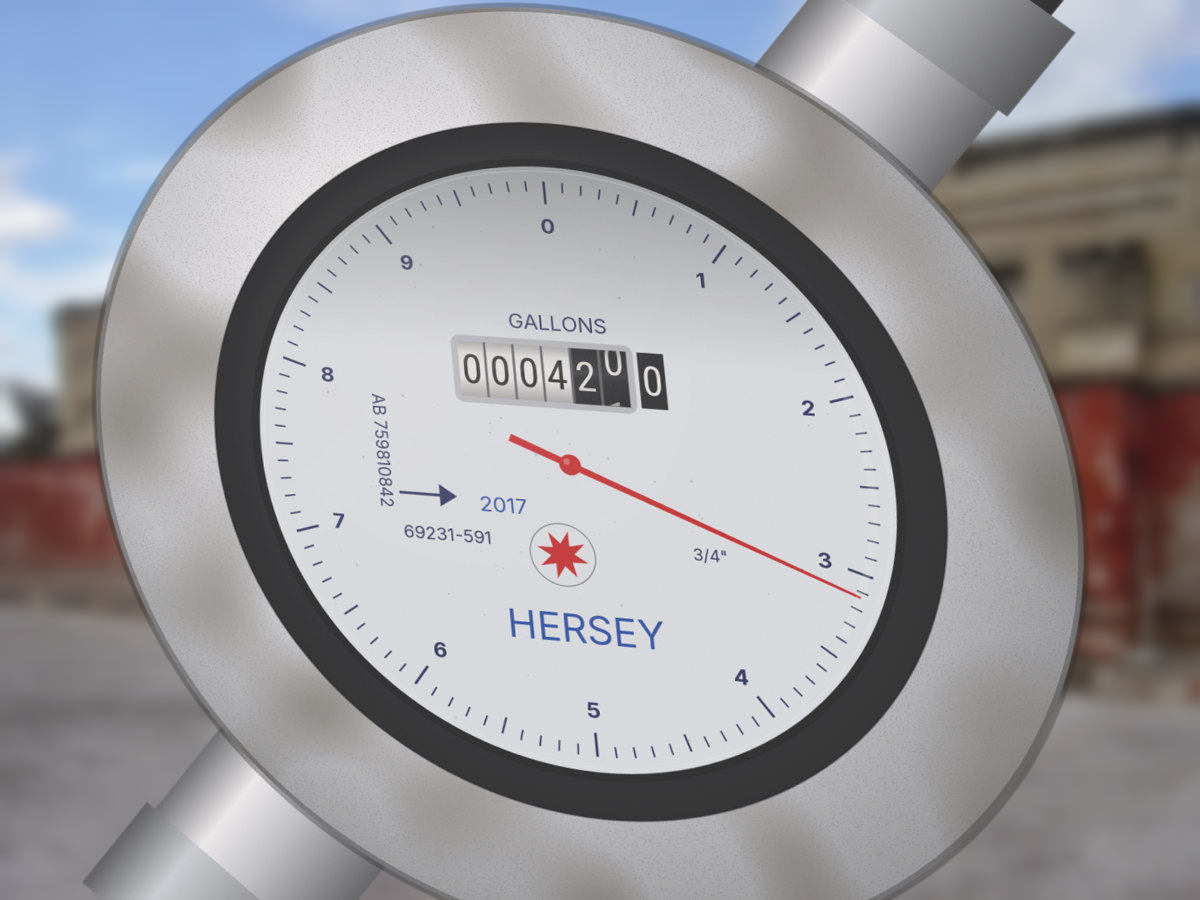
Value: 4203.1 gal
